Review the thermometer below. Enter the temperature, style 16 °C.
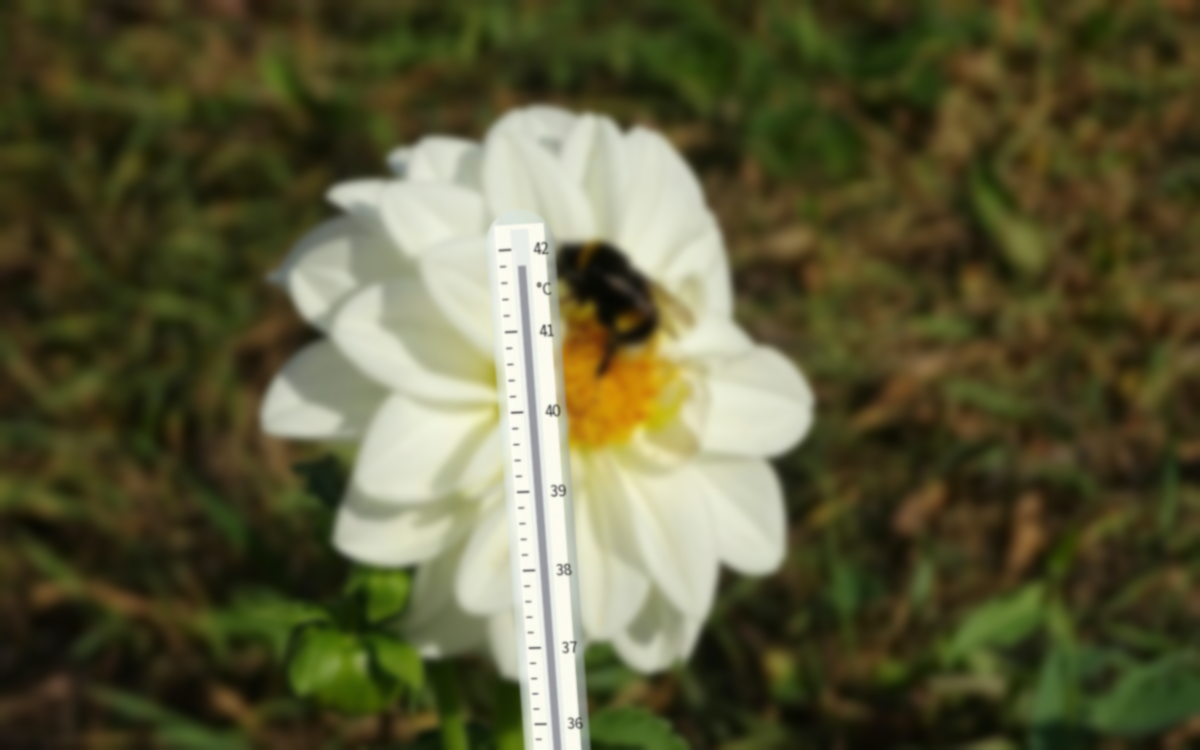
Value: 41.8 °C
